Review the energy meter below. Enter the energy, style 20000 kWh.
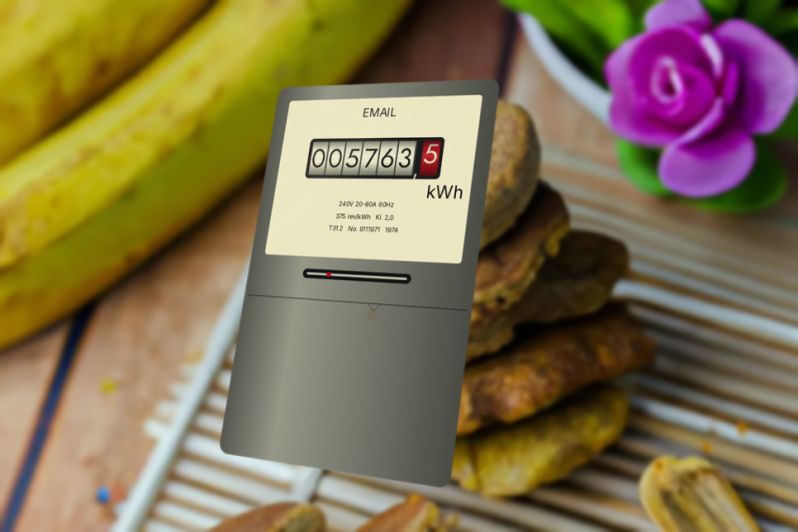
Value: 5763.5 kWh
